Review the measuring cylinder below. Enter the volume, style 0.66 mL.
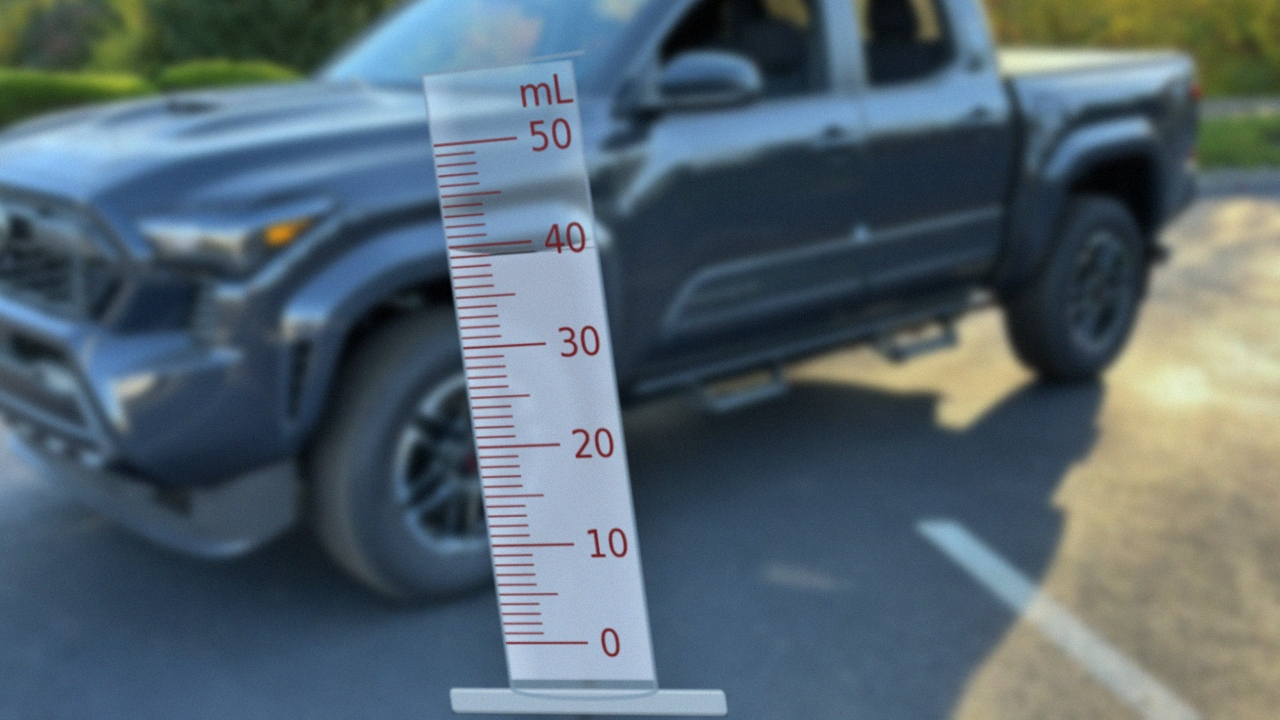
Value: 39 mL
